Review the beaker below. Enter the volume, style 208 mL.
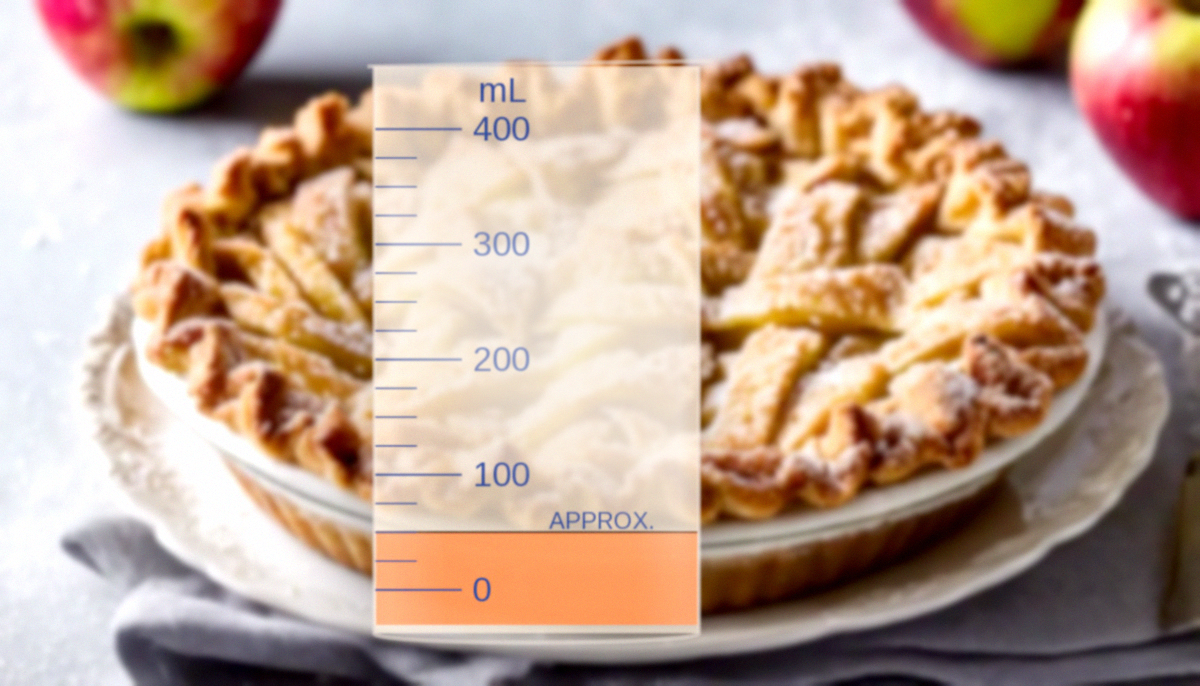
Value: 50 mL
